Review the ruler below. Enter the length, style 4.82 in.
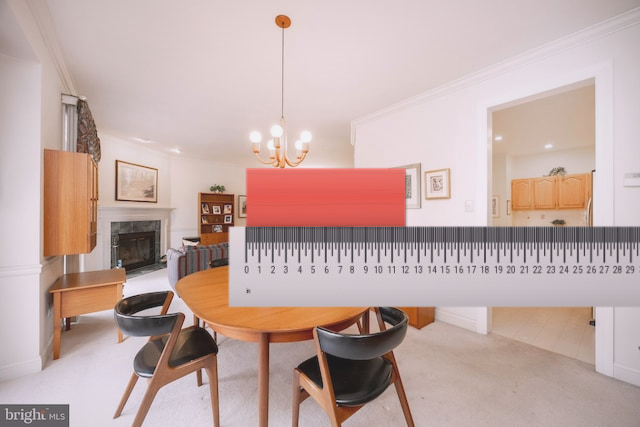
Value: 12 in
